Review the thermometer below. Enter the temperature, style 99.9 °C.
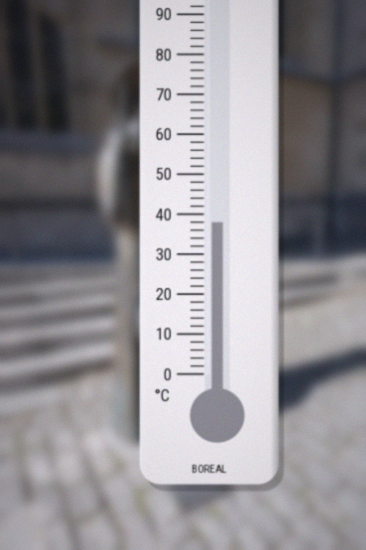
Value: 38 °C
